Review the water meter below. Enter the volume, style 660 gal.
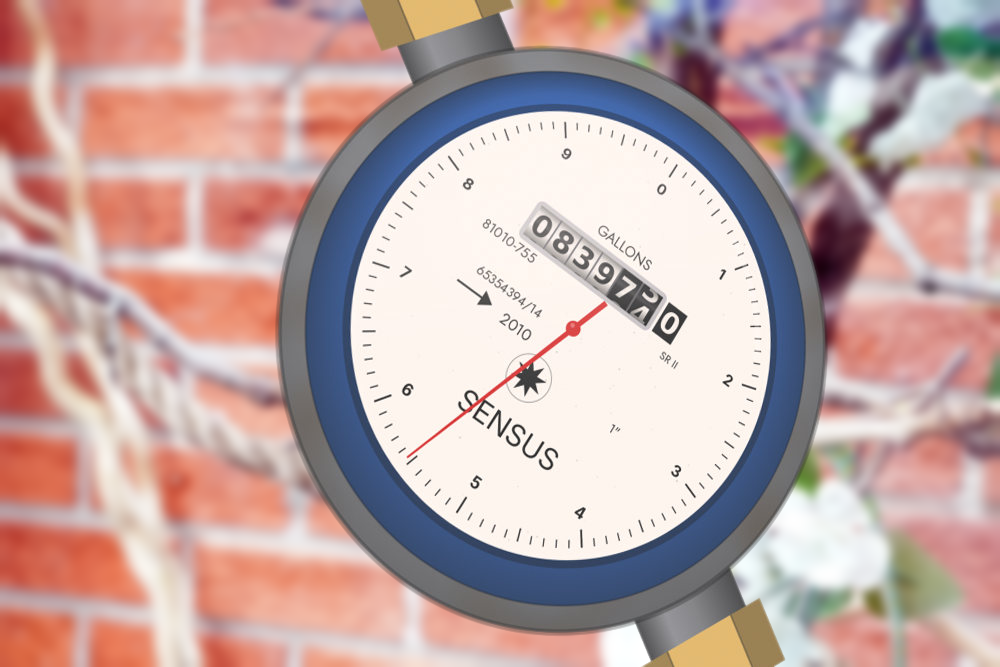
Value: 839735.5 gal
